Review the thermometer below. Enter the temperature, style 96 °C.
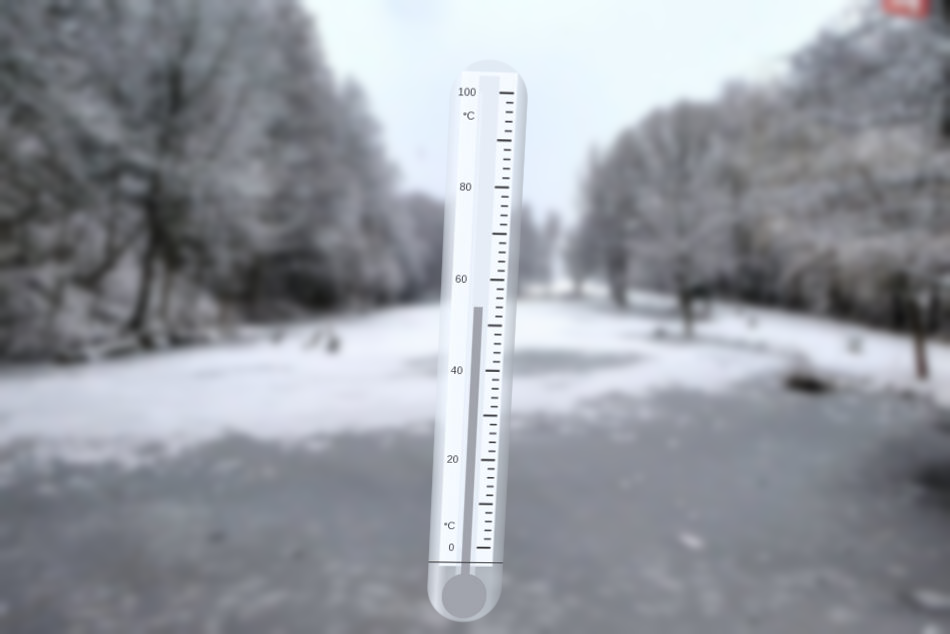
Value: 54 °C
